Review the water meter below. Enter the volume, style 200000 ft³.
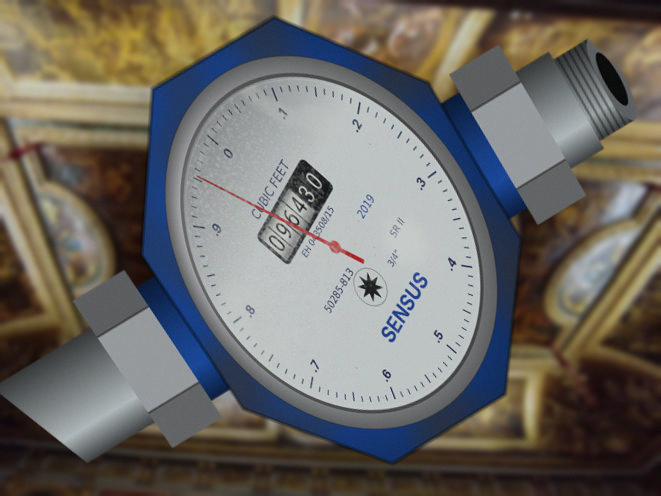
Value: 96429.95 ft³
